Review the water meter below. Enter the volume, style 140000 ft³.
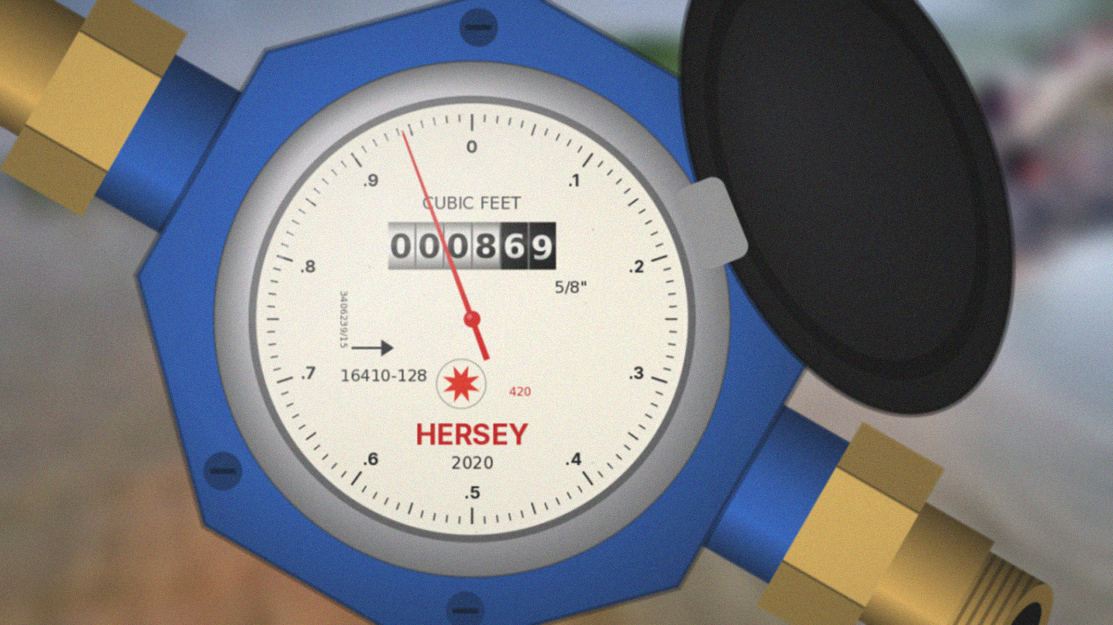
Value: 868.94 ft³
